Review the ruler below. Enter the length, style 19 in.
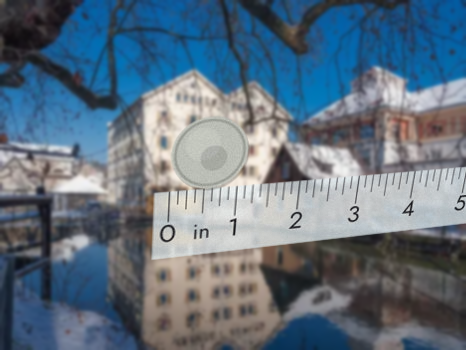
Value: 1.125 in
